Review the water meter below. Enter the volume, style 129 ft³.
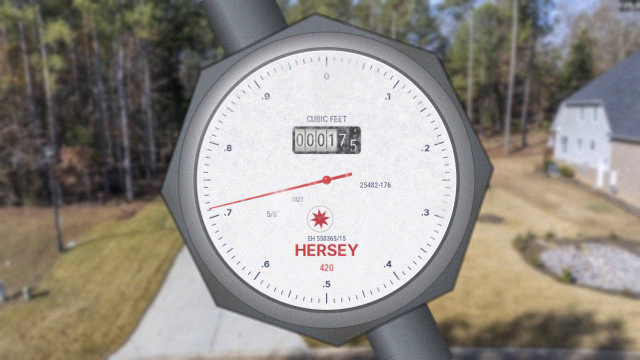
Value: 174.71 ft³
